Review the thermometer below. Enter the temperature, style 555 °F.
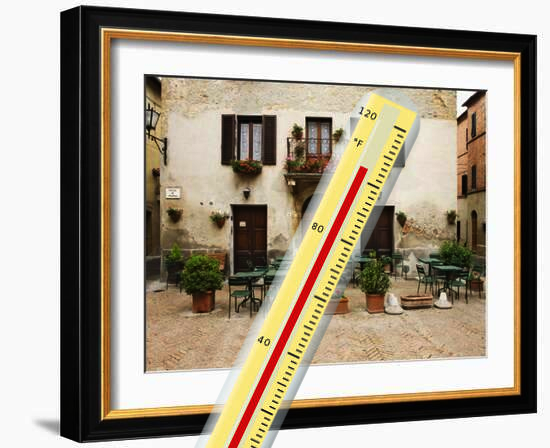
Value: 104 °F
